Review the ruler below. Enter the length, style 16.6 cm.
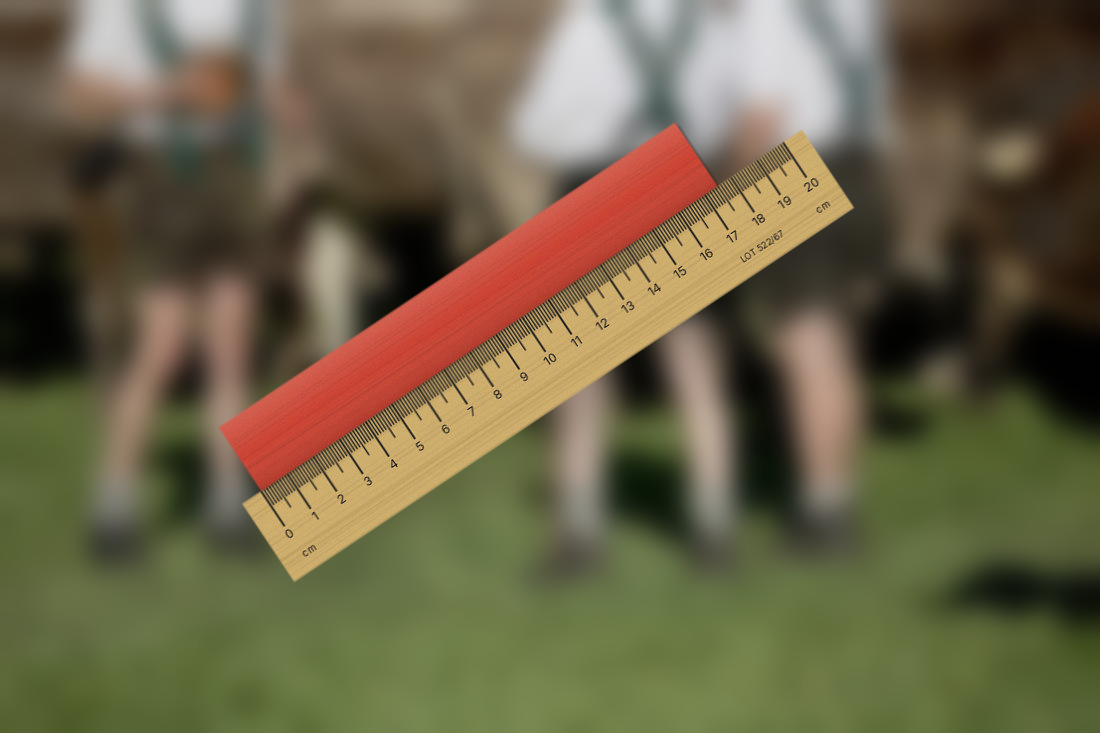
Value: 17.5 cm
